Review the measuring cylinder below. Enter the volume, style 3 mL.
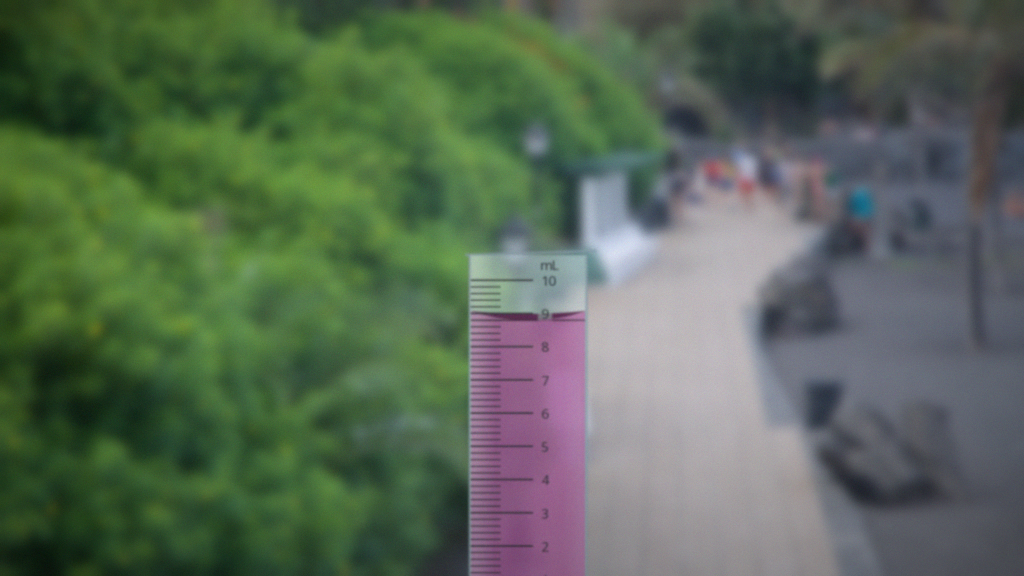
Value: 8.8 mL
